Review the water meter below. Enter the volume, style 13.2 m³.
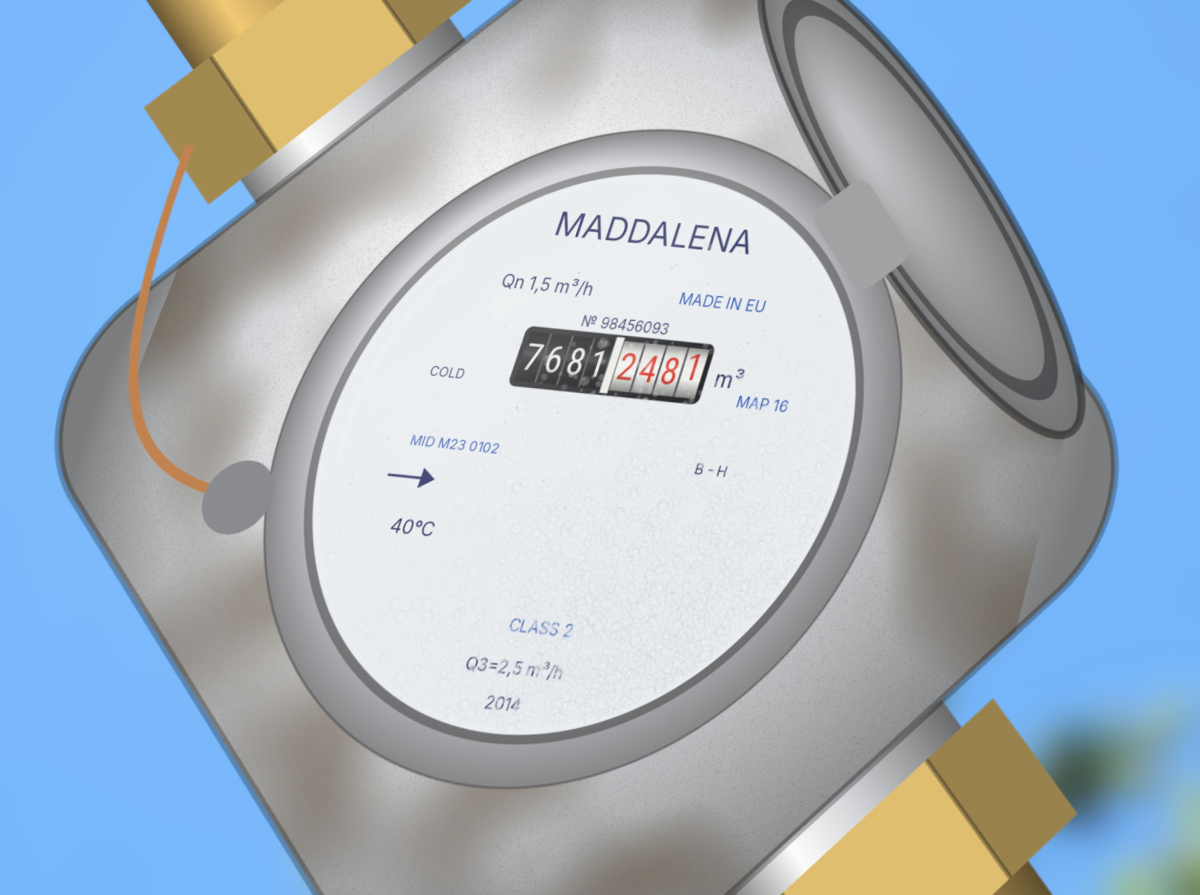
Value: 7681.2481 m³
